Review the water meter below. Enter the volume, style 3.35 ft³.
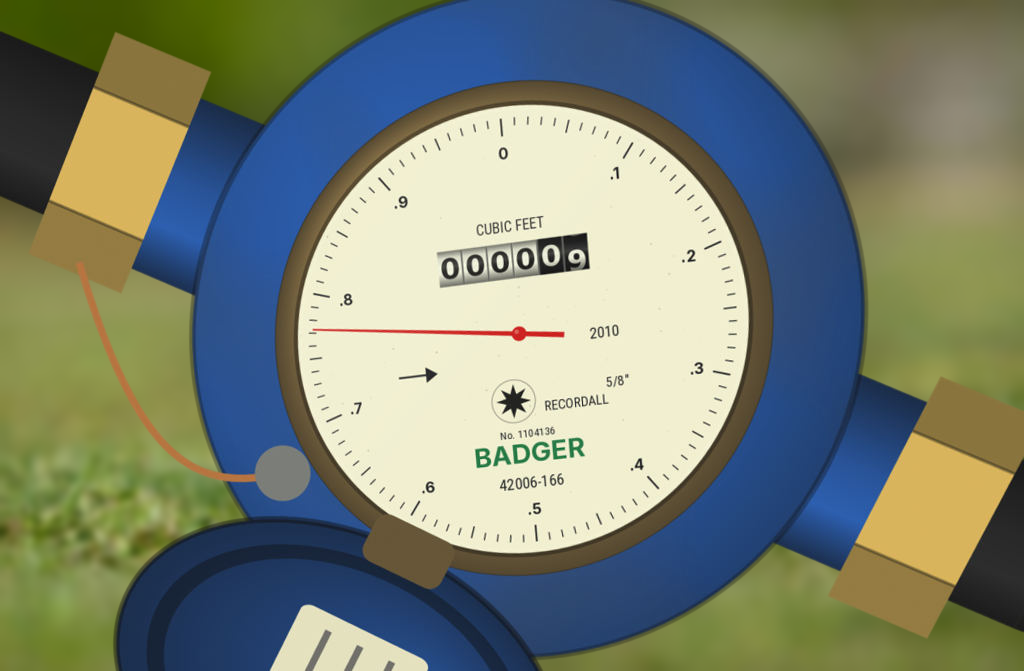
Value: 8.77 ft³
